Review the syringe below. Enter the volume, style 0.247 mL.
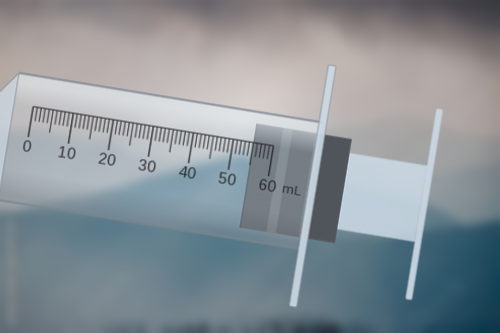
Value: 55 mL
